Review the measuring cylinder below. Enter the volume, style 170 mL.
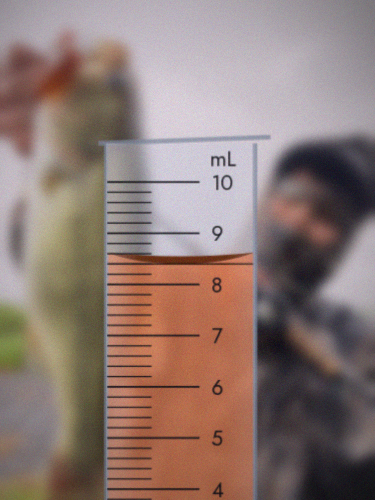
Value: 8.4 mL
